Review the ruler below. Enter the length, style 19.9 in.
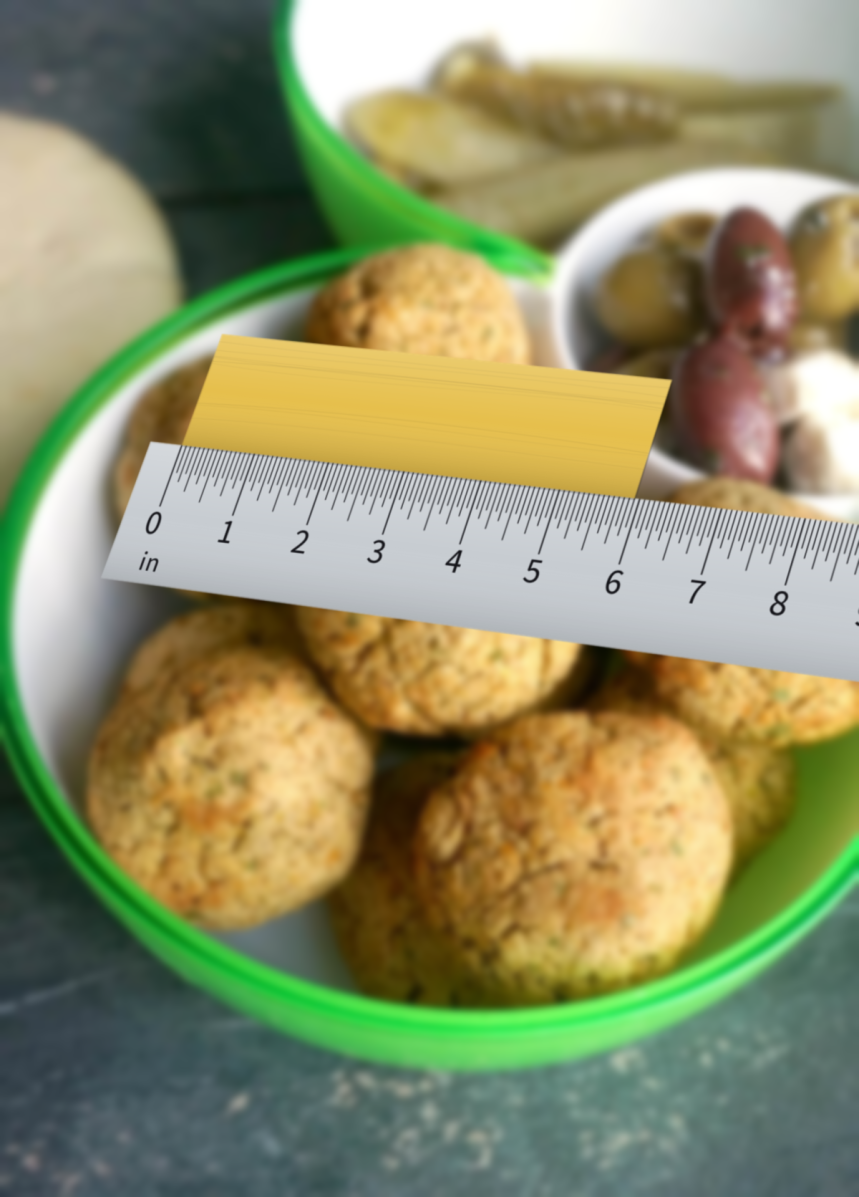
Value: 5.9375 in
